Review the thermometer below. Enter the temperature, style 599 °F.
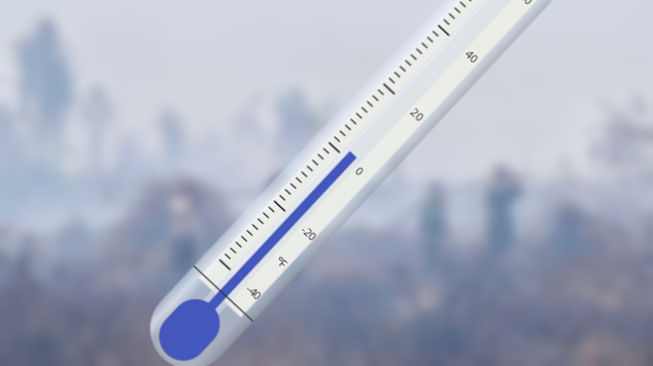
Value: 2 °F
